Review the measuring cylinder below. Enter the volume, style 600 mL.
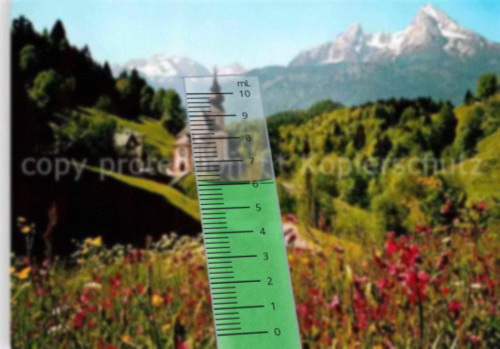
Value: 6 mL
